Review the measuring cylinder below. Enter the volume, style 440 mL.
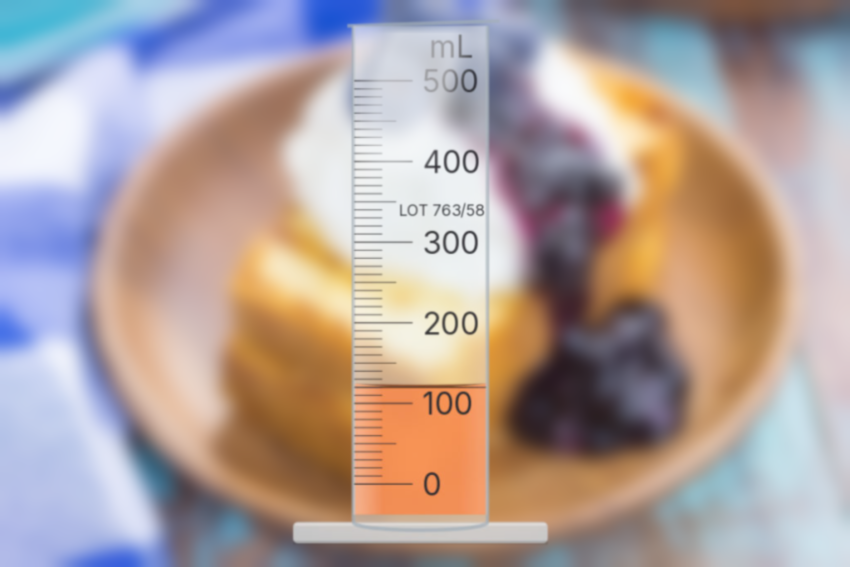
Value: 120 mL
